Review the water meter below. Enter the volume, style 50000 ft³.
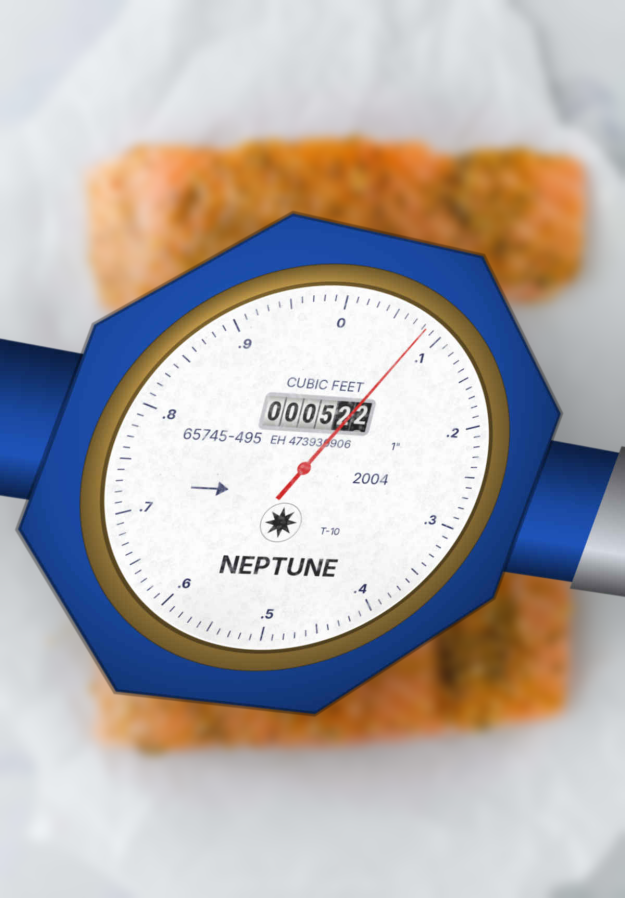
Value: 522.08 ft³
